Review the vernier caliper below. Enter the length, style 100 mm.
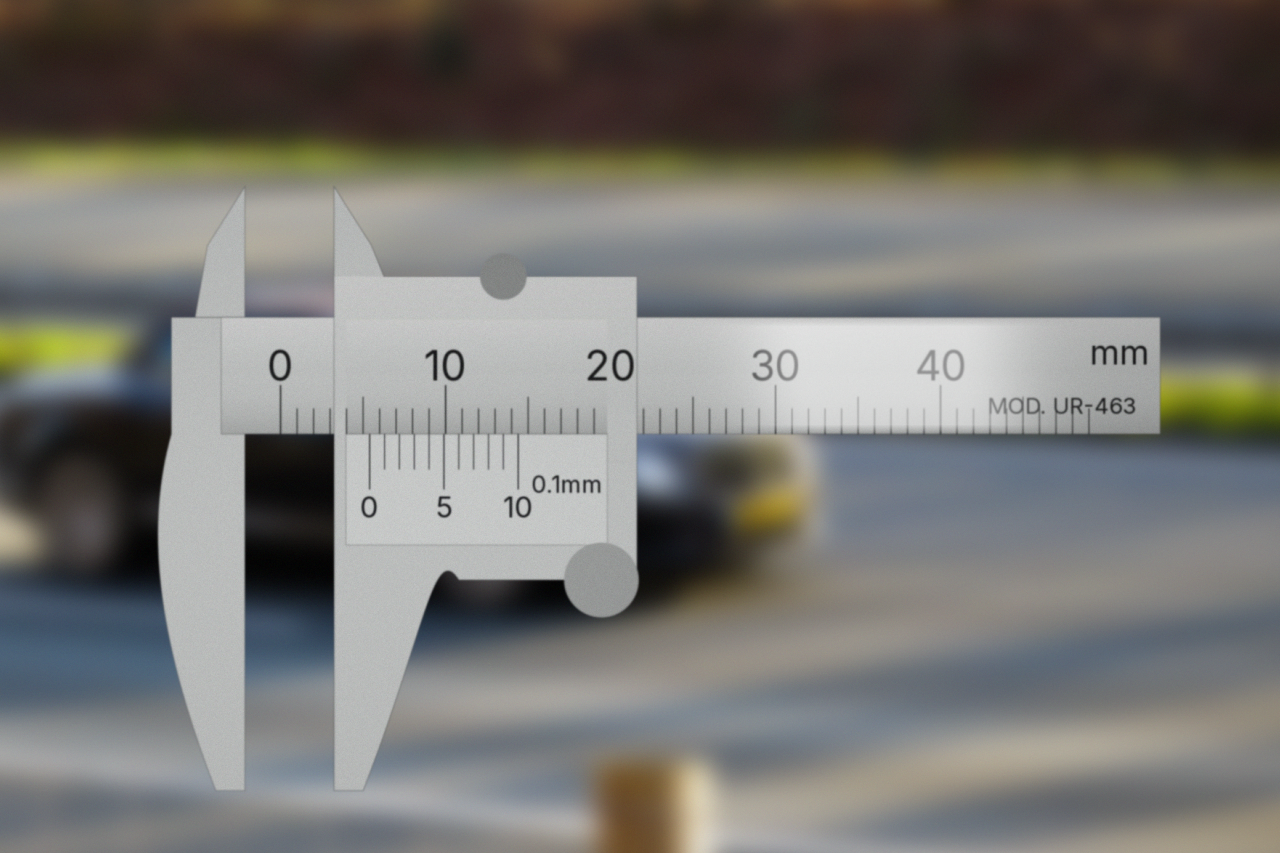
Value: 5.4 mm
